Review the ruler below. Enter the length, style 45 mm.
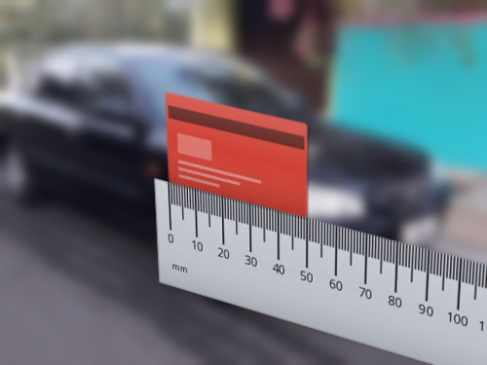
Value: 50 mm
